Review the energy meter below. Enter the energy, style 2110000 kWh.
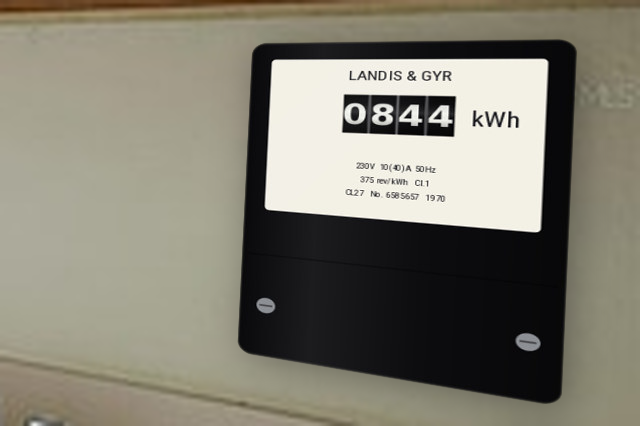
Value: 844 kWh
